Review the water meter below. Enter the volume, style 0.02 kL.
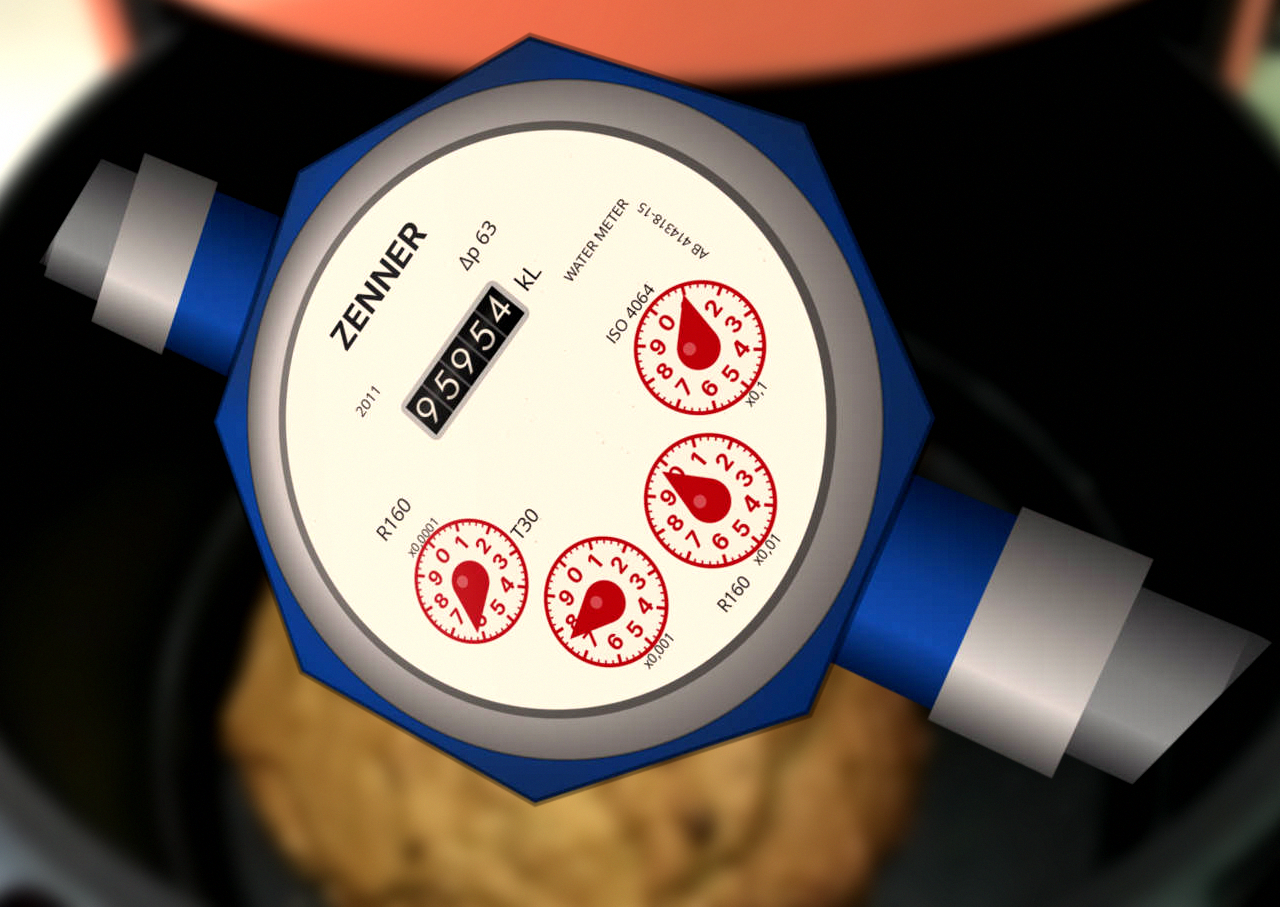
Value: 95954.0976 kL
